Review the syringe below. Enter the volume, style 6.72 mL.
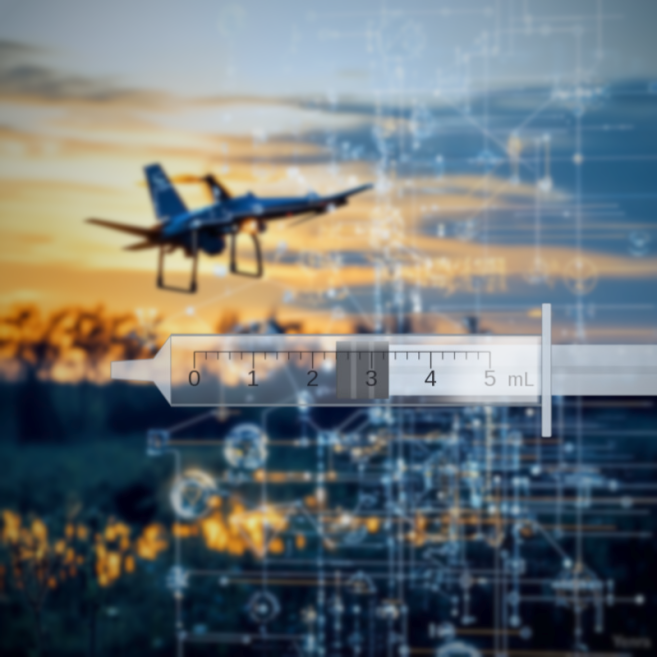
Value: 2.4 mL
